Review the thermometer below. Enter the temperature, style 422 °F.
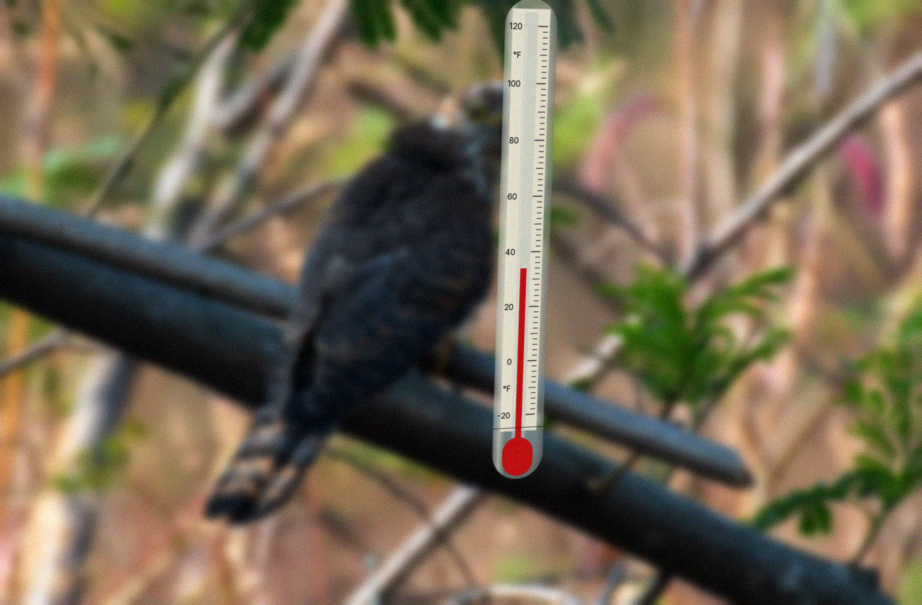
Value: 34 °F
